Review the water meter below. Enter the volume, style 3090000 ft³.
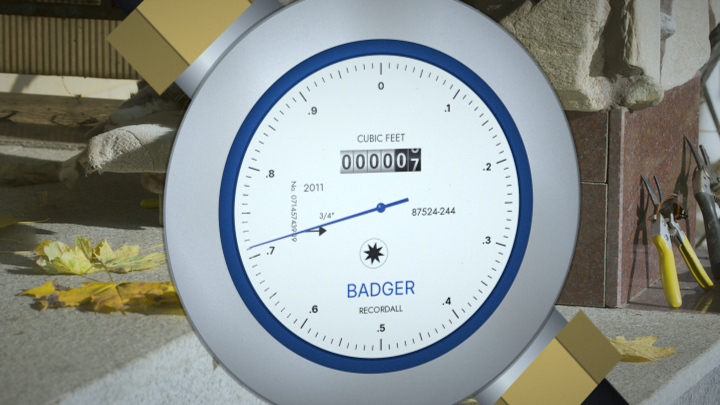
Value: 6.71 ft³
